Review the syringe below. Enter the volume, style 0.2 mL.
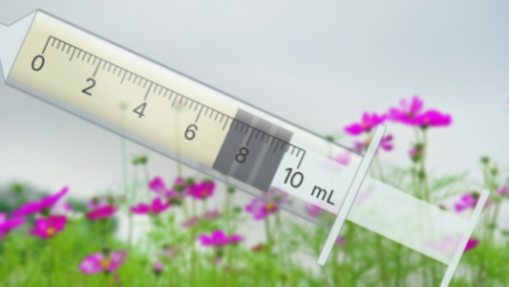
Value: 7.2 mL
